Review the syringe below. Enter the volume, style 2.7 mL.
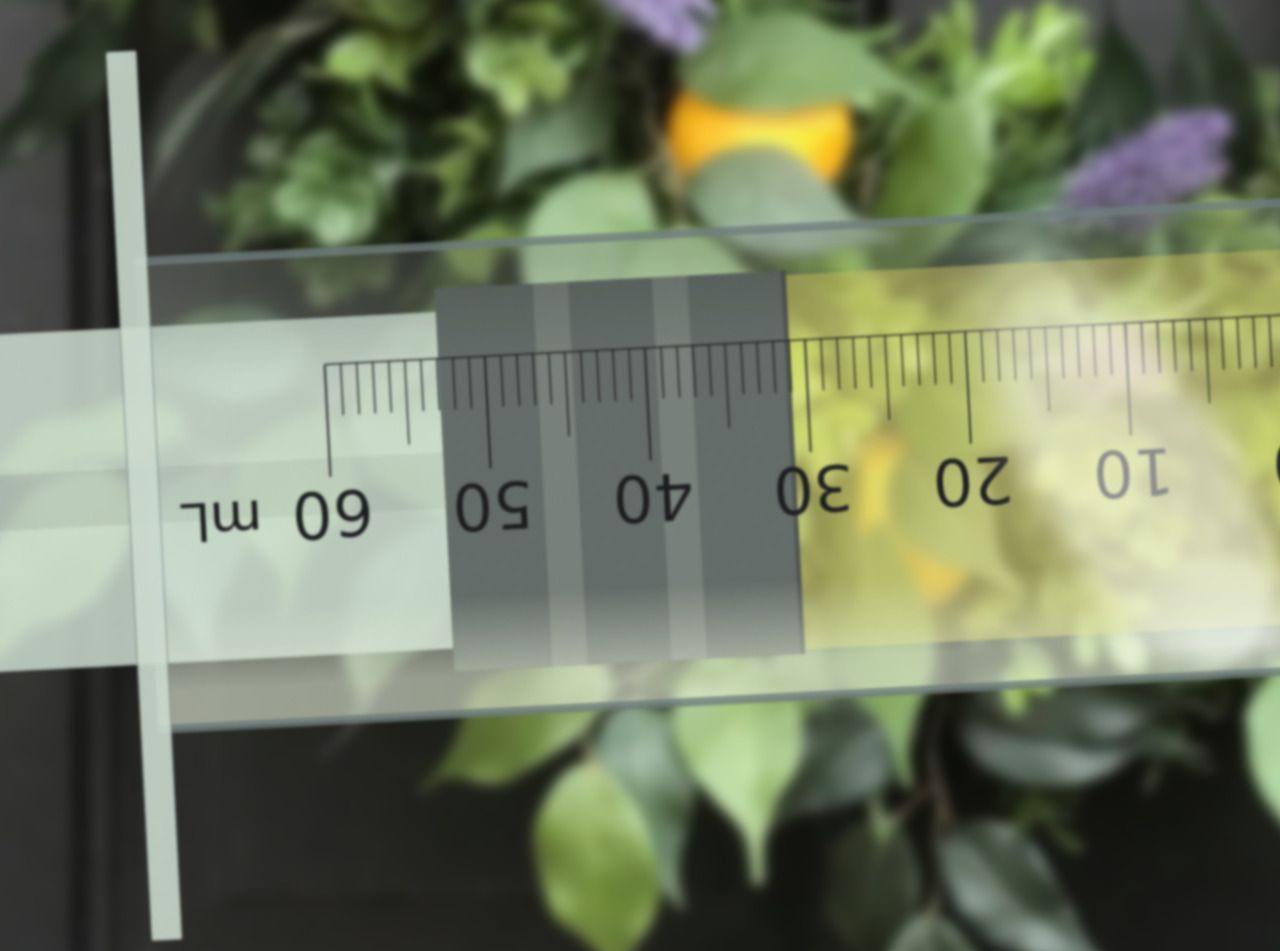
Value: 31 mL
